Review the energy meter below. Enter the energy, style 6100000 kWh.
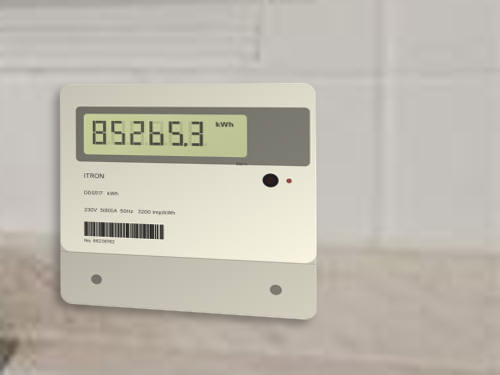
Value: 85265.3 kWh
